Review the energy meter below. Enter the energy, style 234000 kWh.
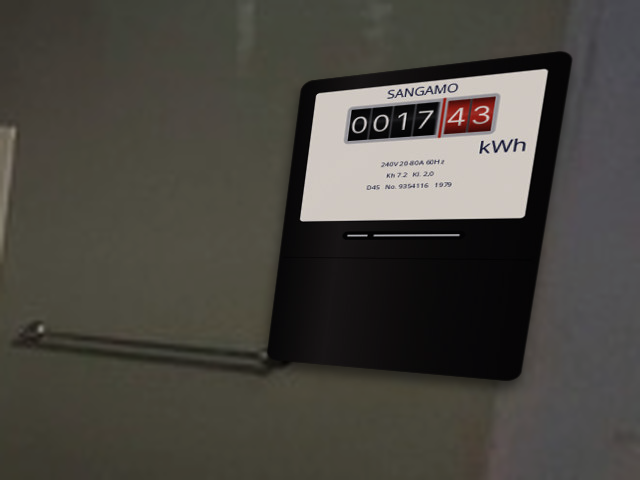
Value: 17.43 kWh
